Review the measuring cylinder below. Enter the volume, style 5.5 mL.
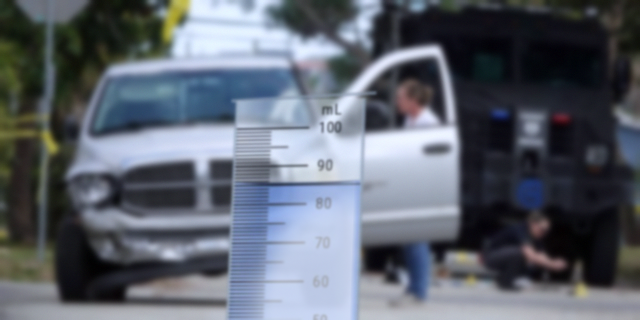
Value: 85 mL
